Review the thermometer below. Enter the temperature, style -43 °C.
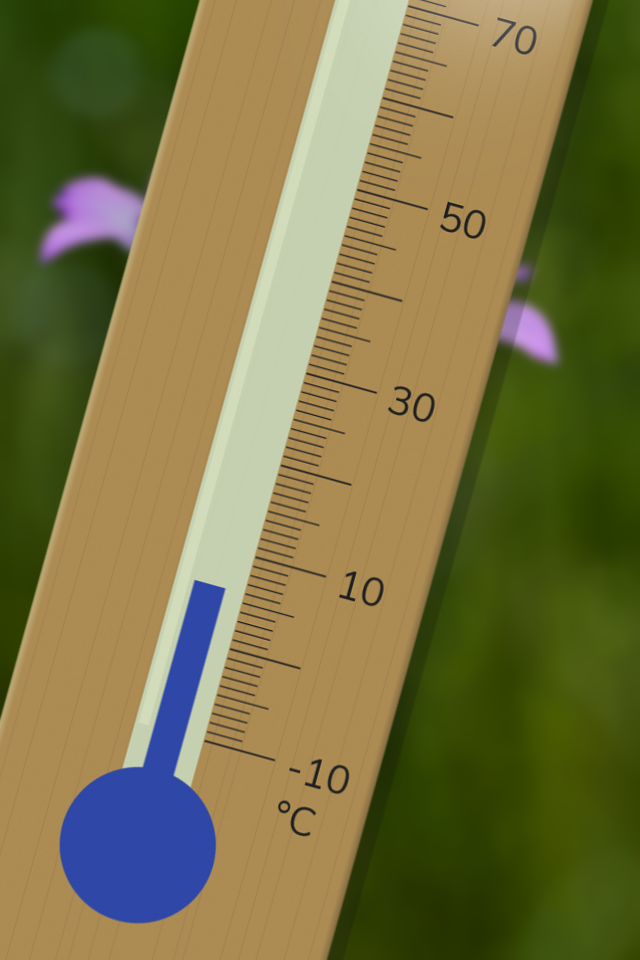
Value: 6 °C
